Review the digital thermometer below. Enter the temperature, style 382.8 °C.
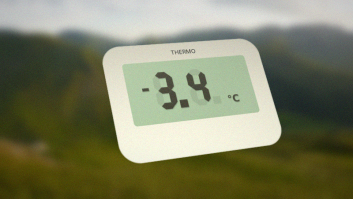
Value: -3.4 °C
